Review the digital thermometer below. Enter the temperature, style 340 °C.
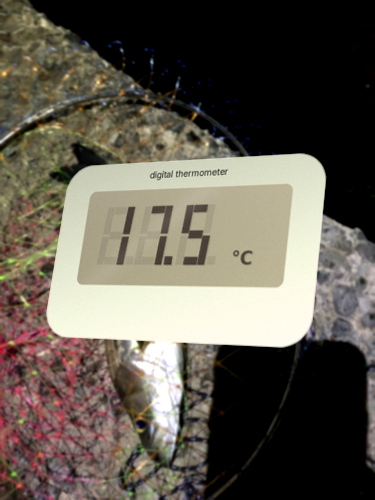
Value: 17.5 °C
